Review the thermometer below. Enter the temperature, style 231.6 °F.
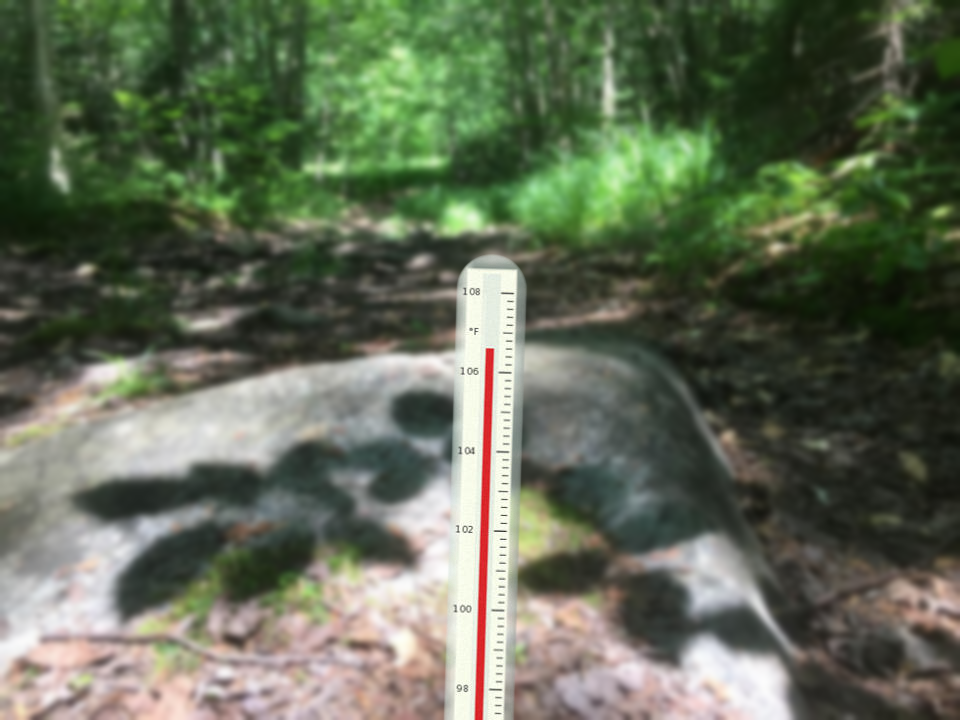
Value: 106.6 °F
